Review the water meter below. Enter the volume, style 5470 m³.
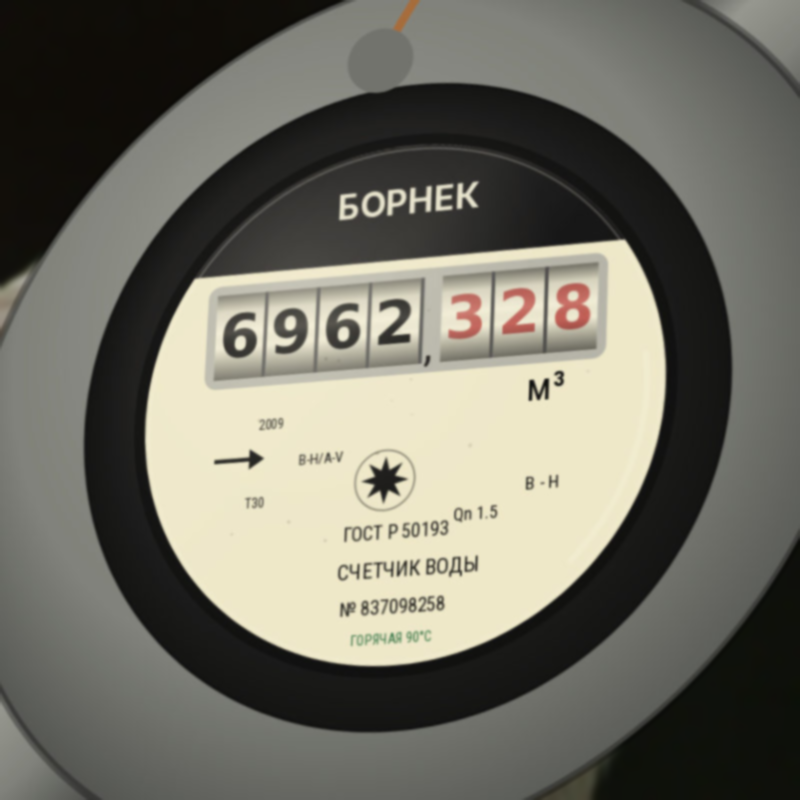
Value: 6962.328 m³
